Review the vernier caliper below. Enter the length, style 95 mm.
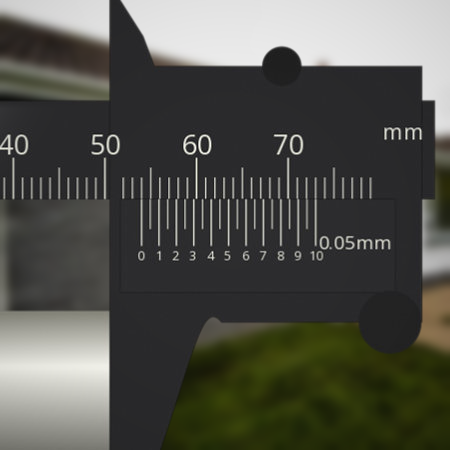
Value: 54.0 mm
